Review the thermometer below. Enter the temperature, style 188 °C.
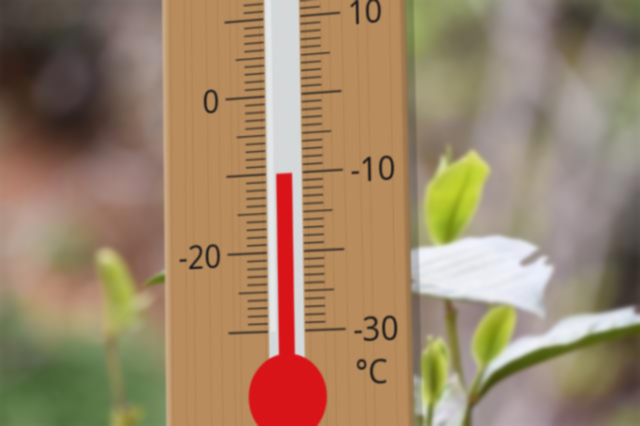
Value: -10 °C
